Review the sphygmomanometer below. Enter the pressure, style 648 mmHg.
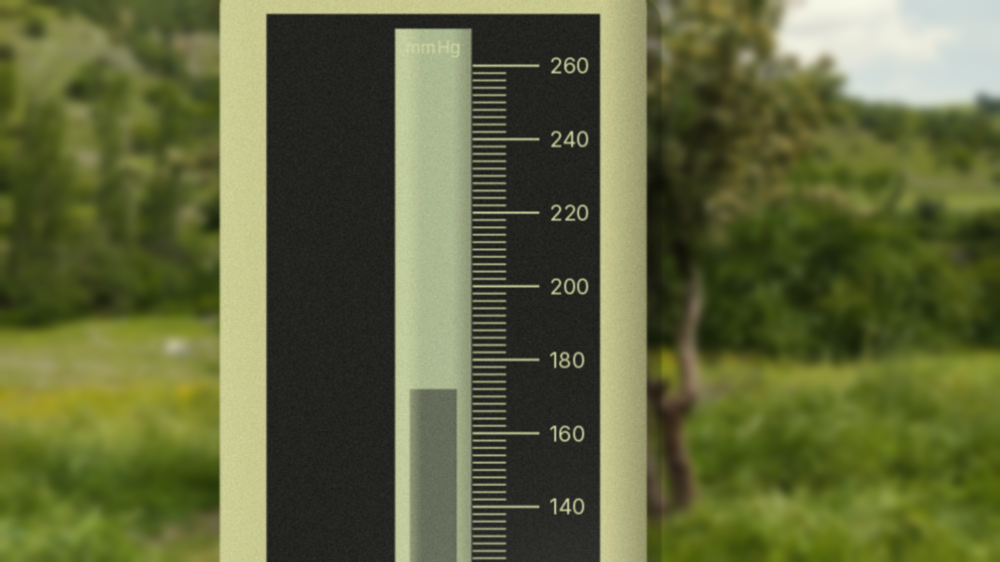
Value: 172 mmHg
